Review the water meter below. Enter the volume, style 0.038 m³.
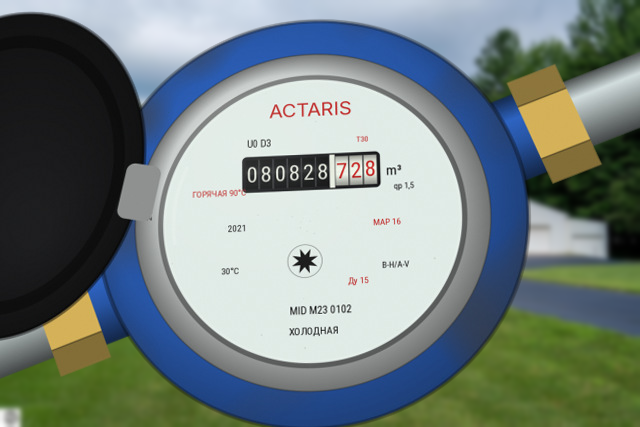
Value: 80828.728 m³
